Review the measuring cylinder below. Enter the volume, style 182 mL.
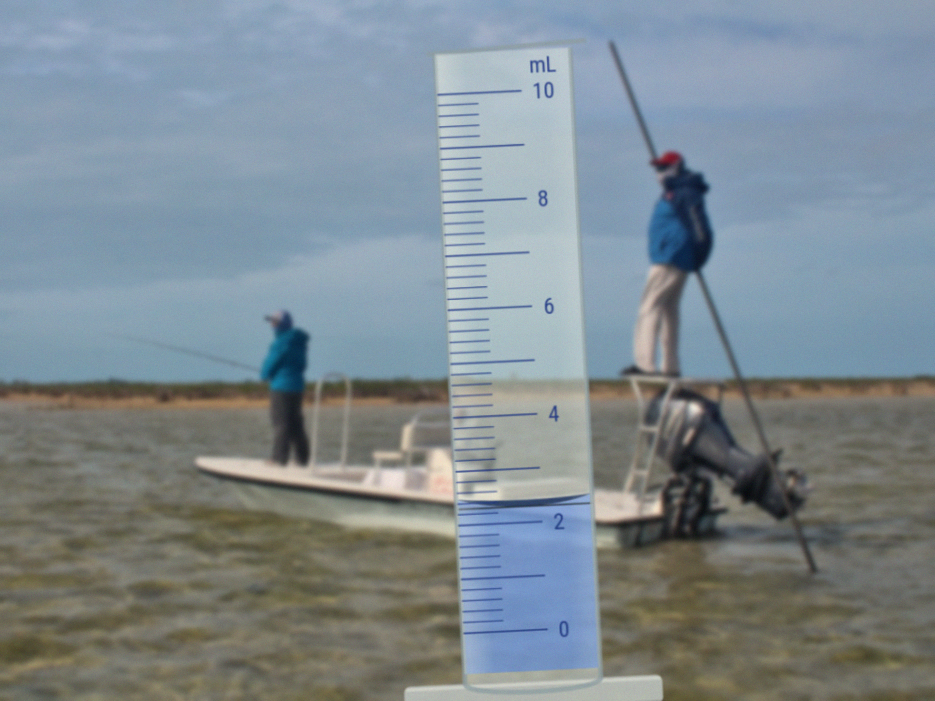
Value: 2.3 mL
